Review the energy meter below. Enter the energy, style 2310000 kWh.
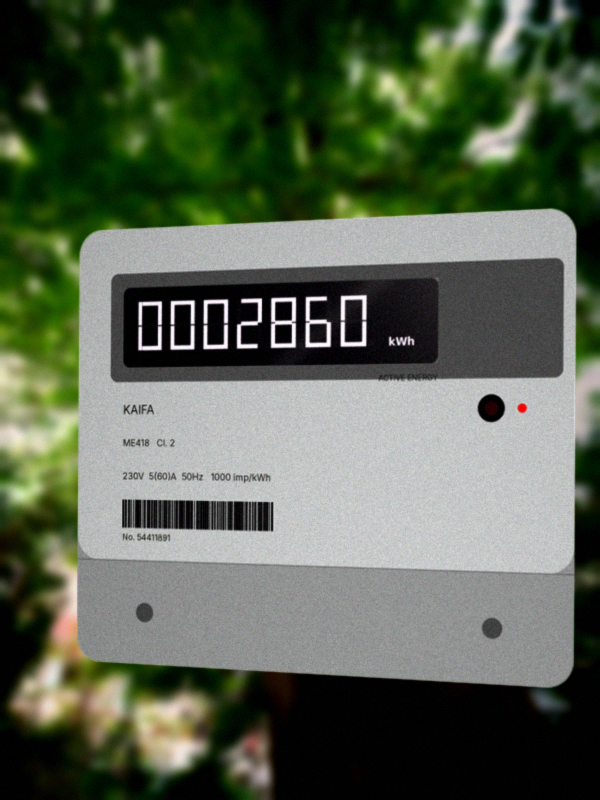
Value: 2860 kWh
